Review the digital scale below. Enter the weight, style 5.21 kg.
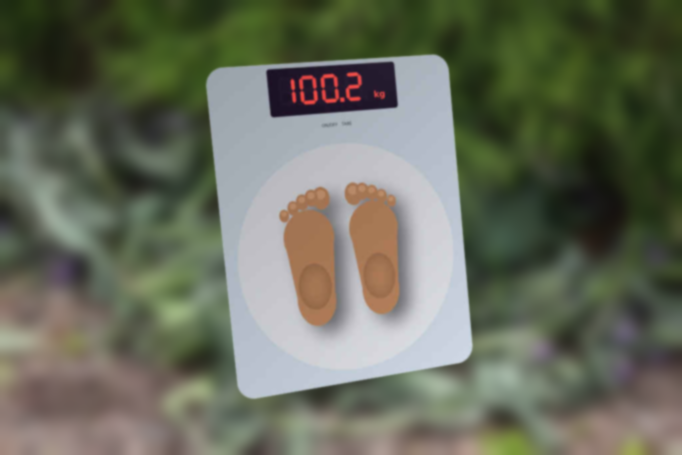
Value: 100.2 kg
